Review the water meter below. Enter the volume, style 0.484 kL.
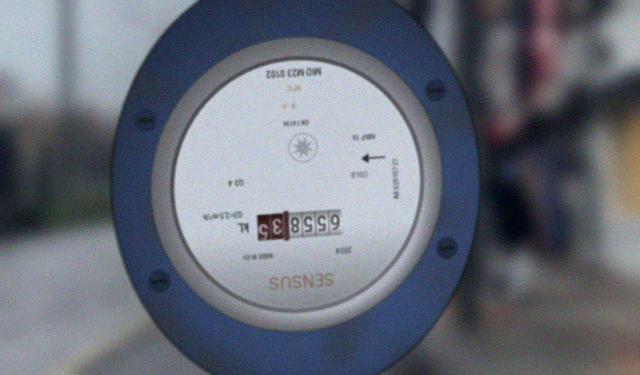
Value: 6558.35 kL
